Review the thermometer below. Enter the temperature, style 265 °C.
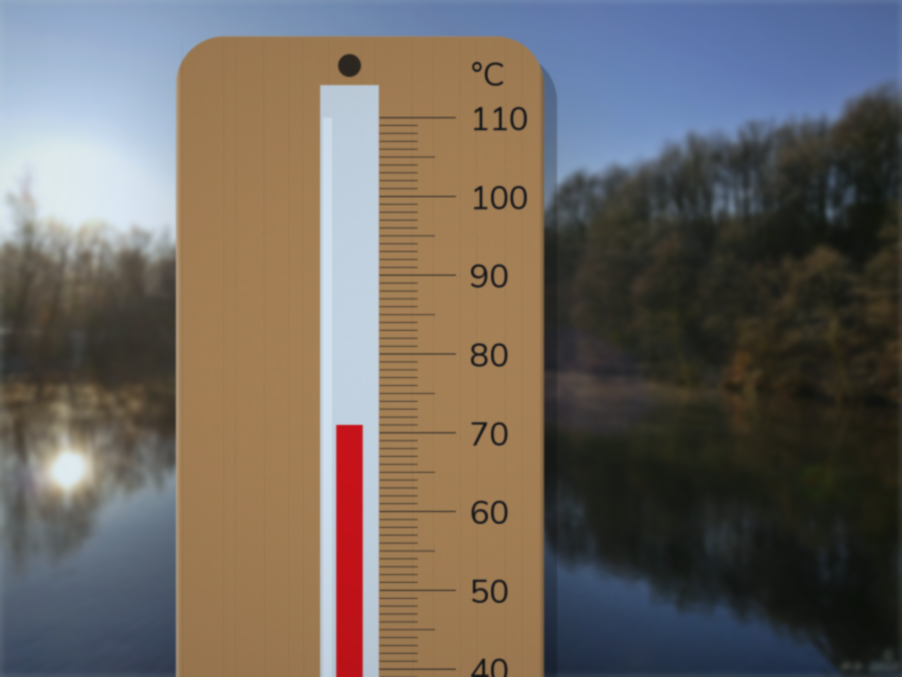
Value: 71 °C
